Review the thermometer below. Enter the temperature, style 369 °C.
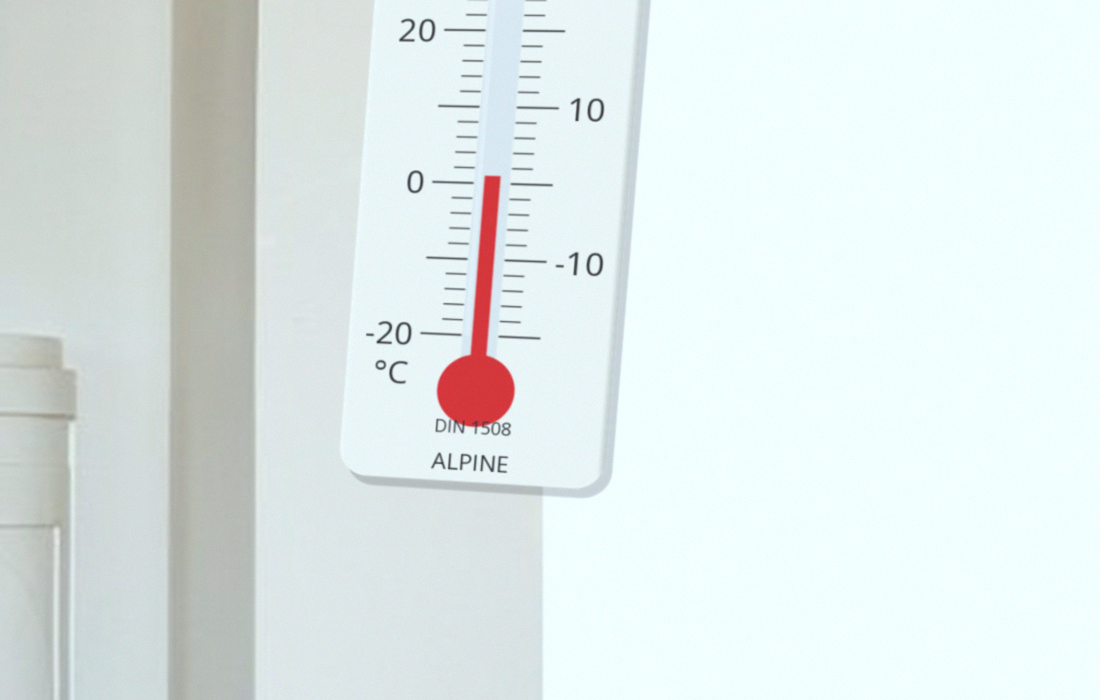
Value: 1 °C
